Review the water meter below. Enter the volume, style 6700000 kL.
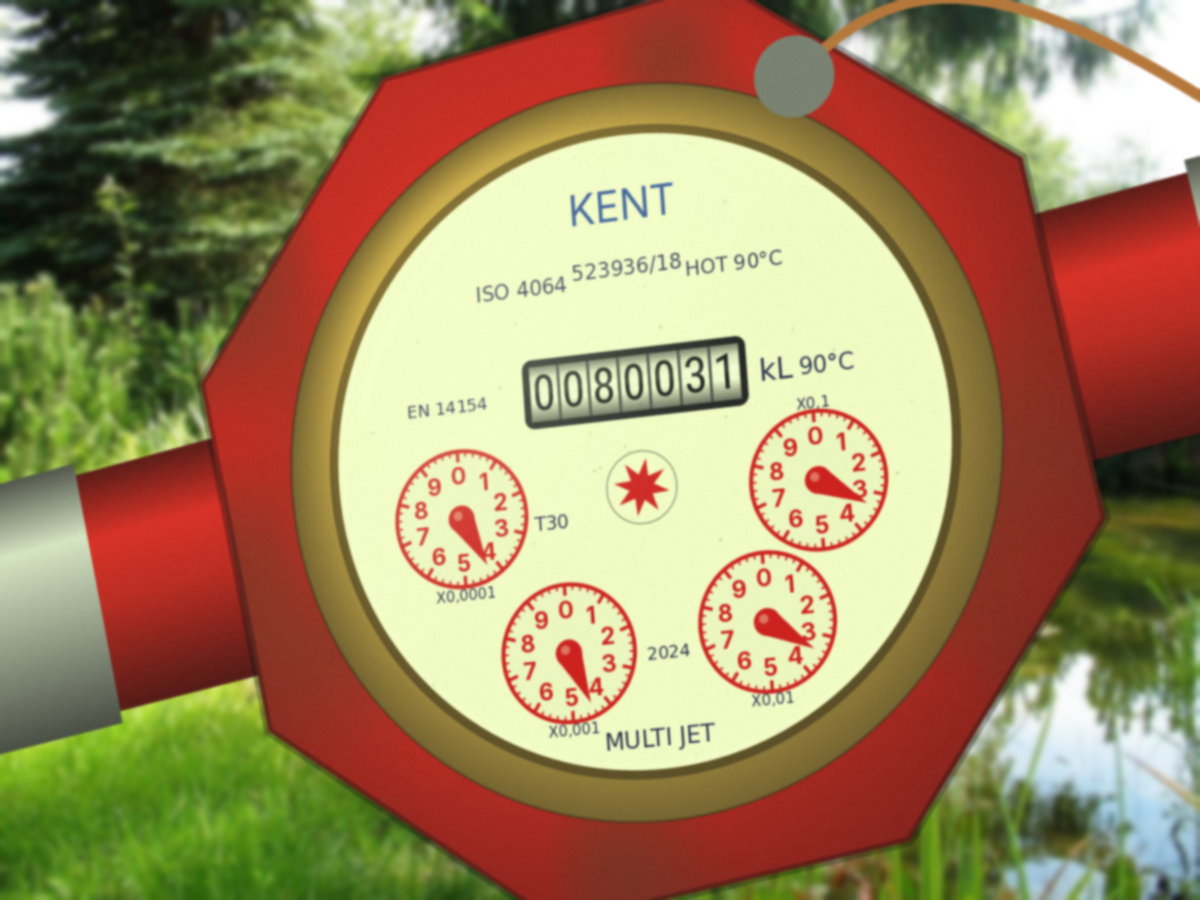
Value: 80031.3344 kL
